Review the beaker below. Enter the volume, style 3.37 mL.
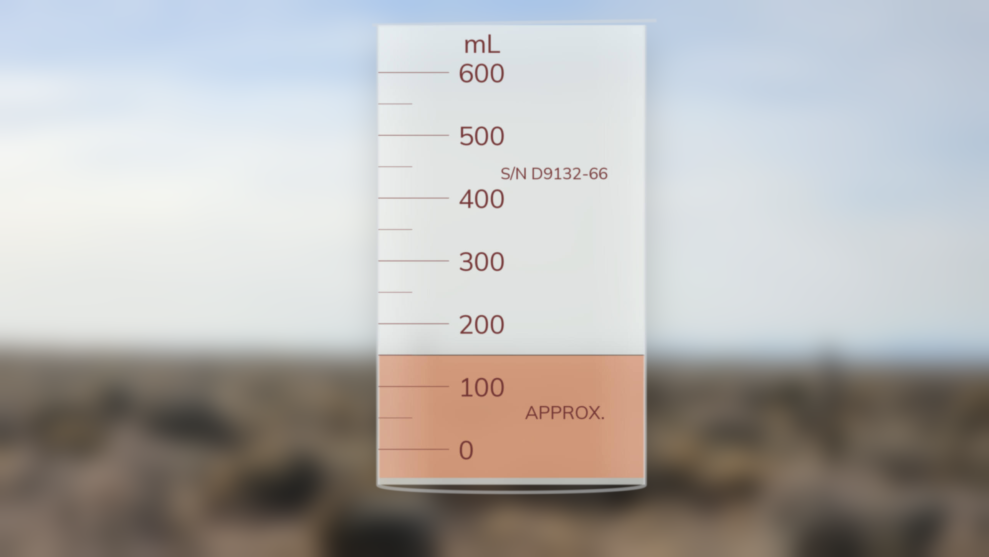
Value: 150 mL
